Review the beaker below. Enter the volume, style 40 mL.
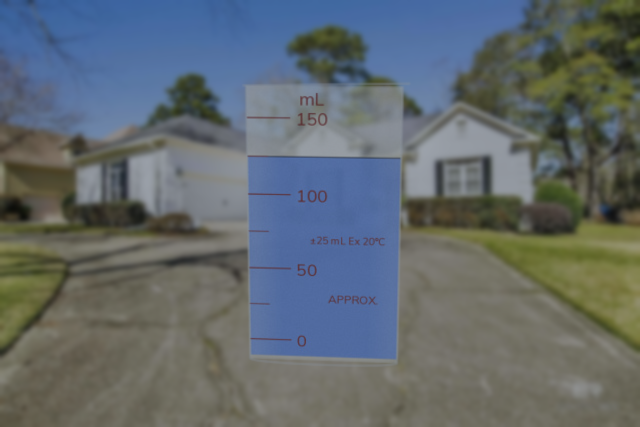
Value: 125 mL
